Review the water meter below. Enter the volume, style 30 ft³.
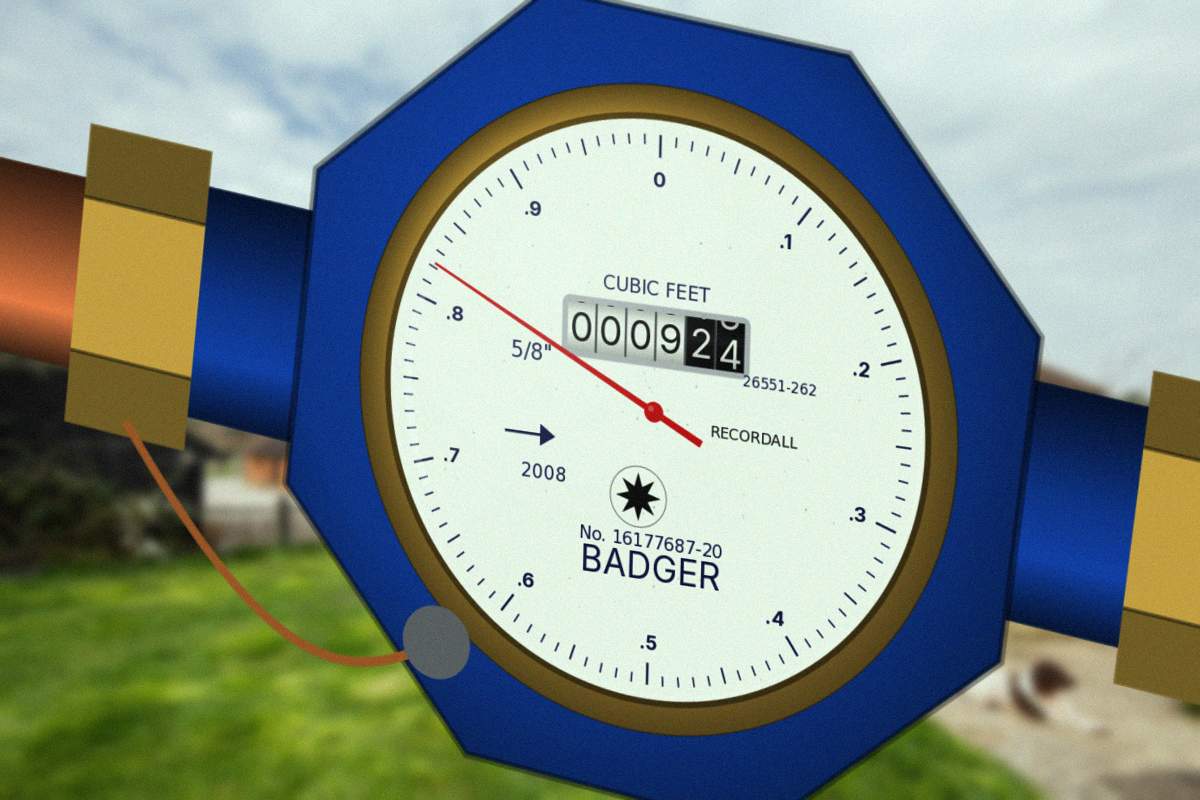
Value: 923.82 ft³
